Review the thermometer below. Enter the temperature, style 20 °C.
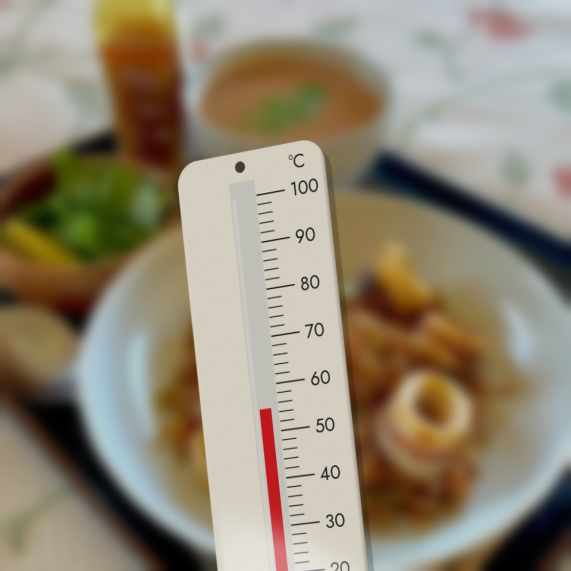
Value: 55 °C
